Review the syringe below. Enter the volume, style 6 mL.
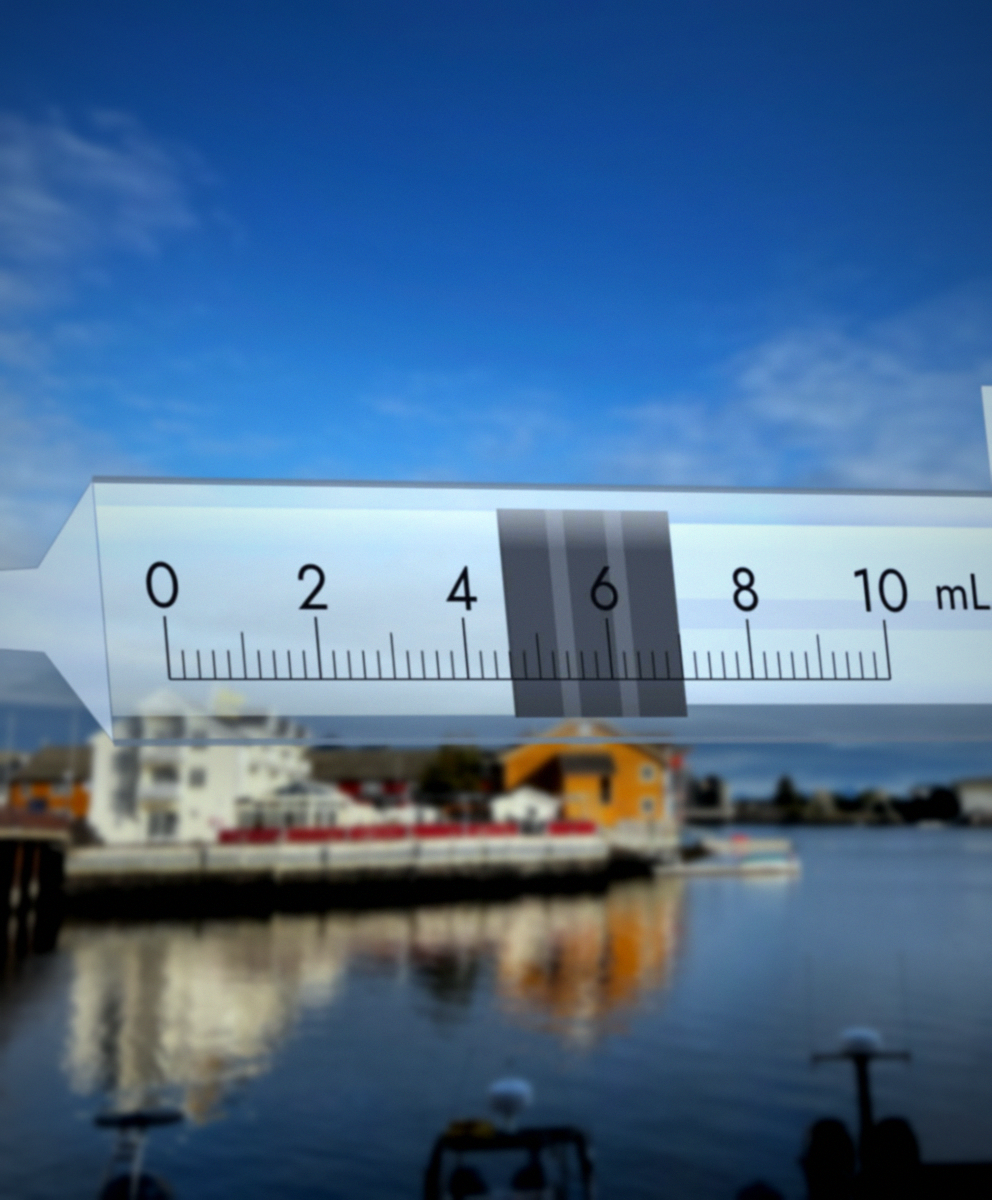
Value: 4.6 mL
